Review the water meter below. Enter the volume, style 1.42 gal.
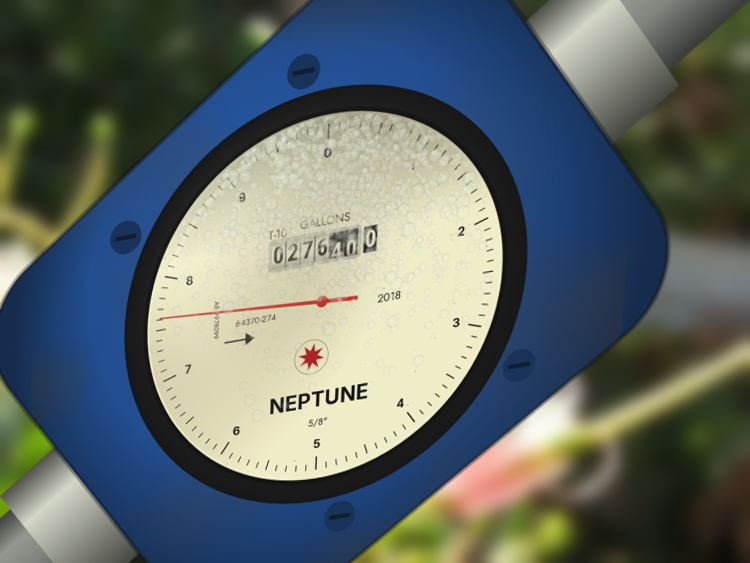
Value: 276397.6 gal
